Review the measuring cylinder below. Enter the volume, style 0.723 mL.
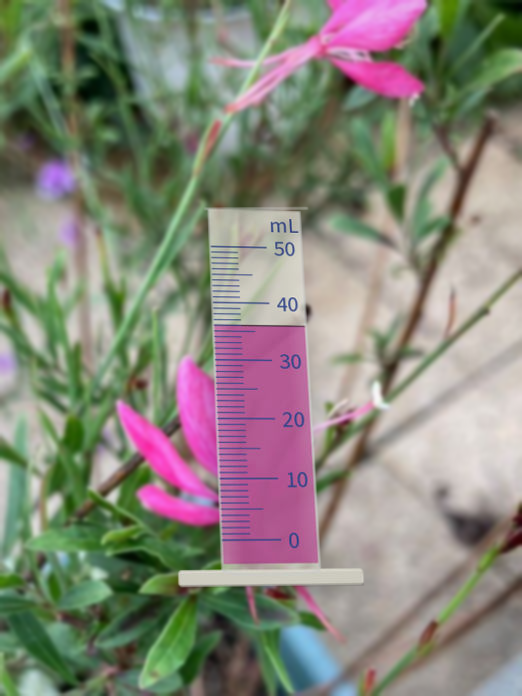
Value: 36 mL
